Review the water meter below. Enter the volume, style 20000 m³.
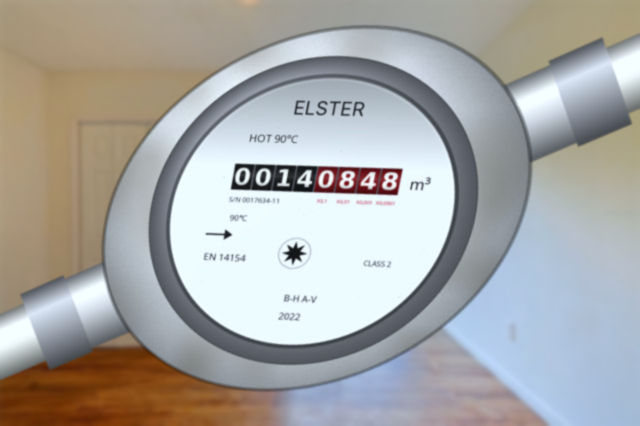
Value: 14.0848 m³
